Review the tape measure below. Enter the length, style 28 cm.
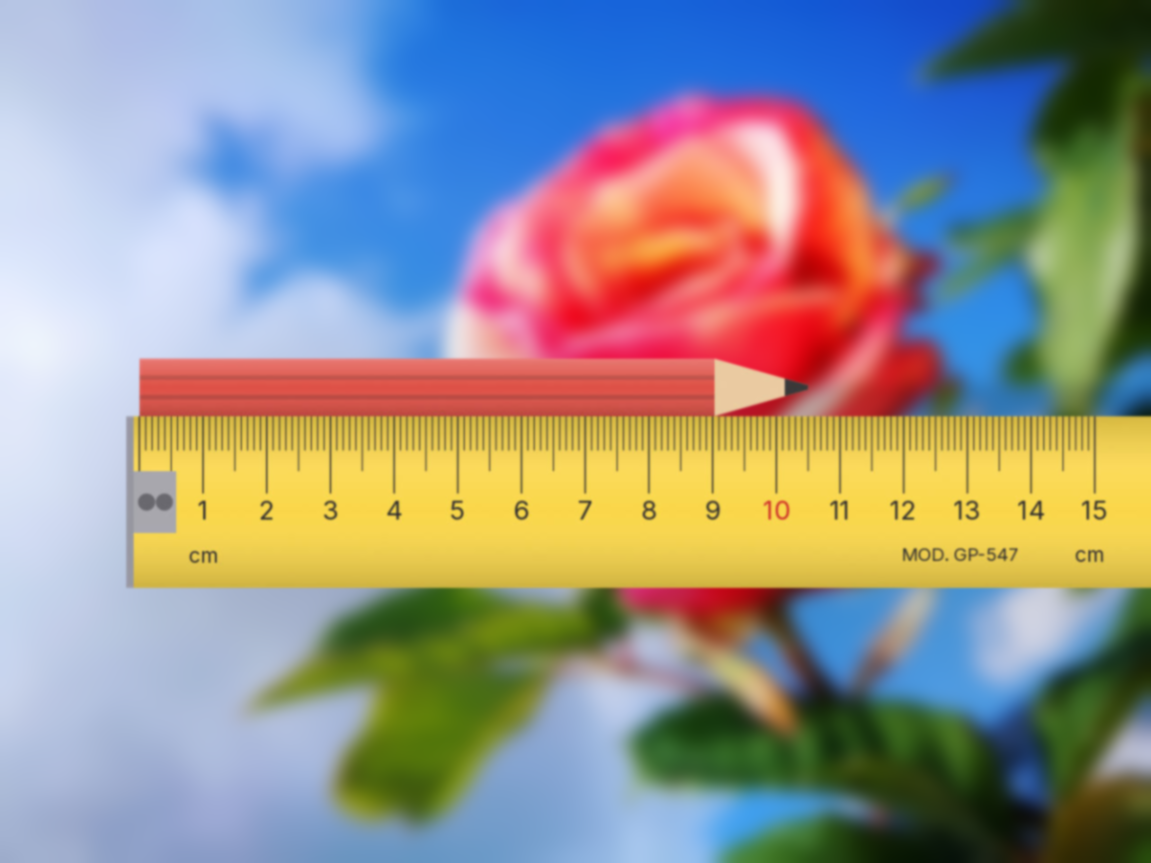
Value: 10.5 cm
